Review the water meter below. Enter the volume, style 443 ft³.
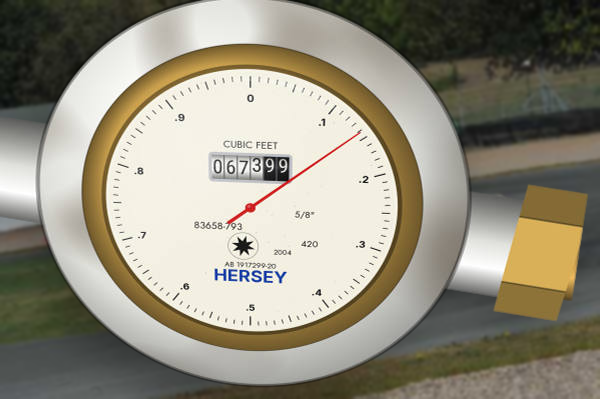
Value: 67399.14 ft³
